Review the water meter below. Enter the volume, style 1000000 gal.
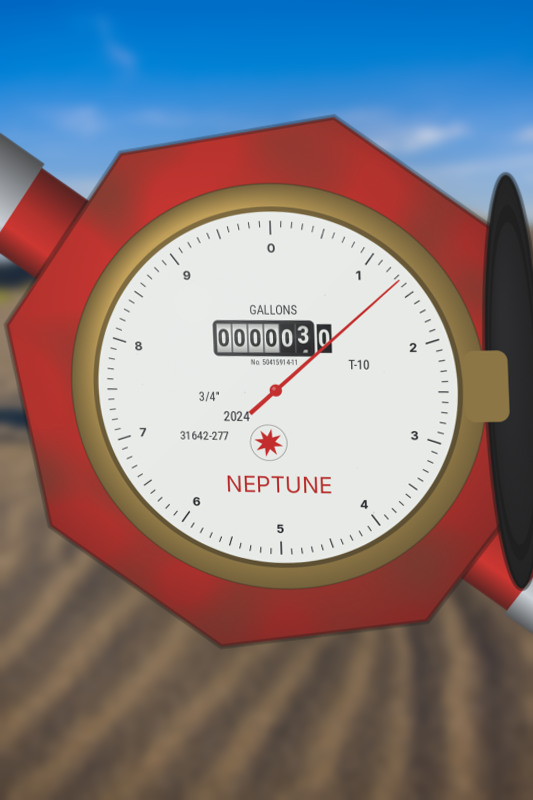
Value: 31.3 gal
